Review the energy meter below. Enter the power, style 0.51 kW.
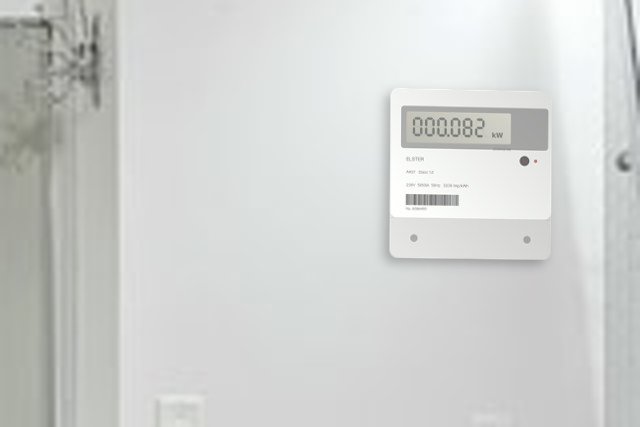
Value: 0.082 kW
